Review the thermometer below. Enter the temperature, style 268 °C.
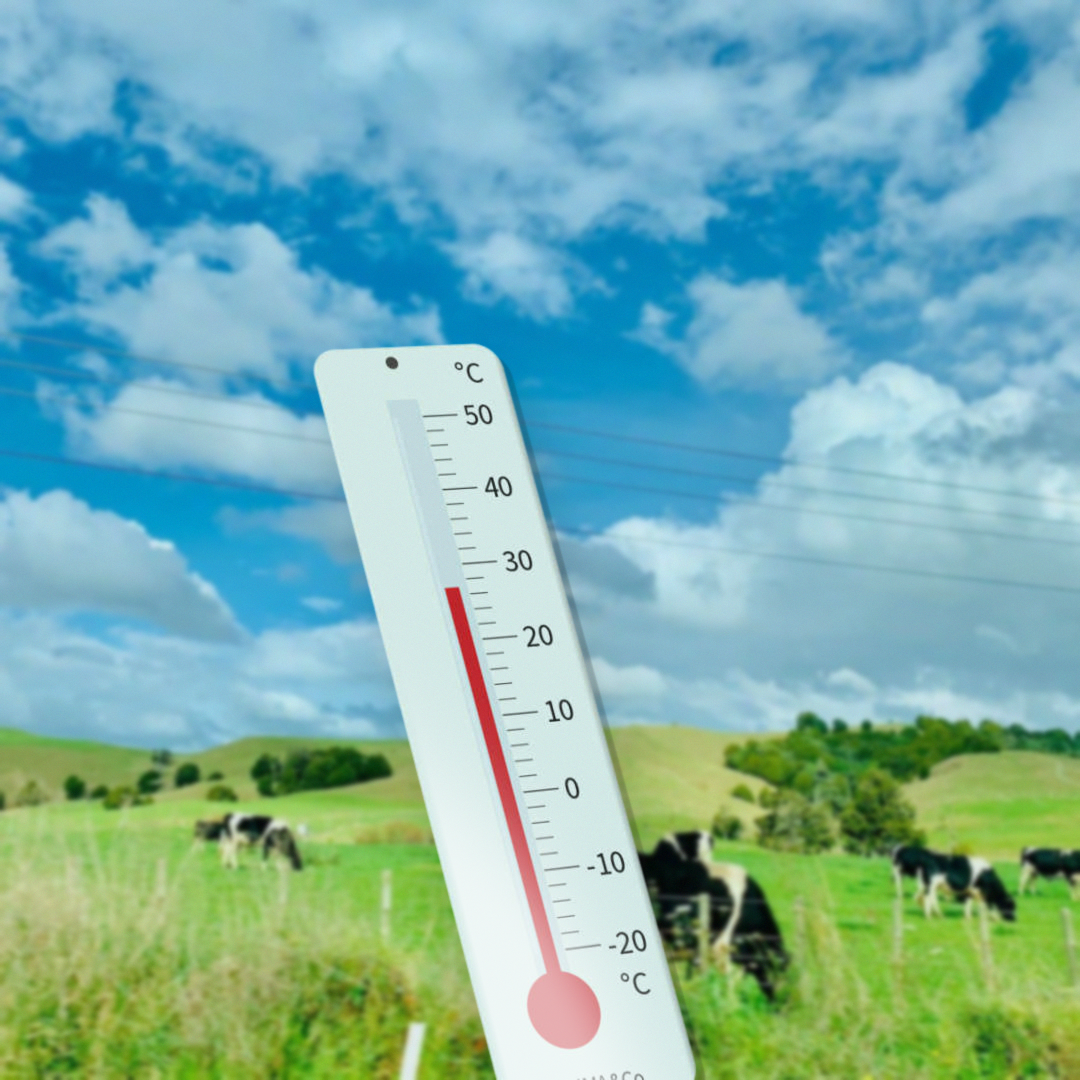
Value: 27 °C
